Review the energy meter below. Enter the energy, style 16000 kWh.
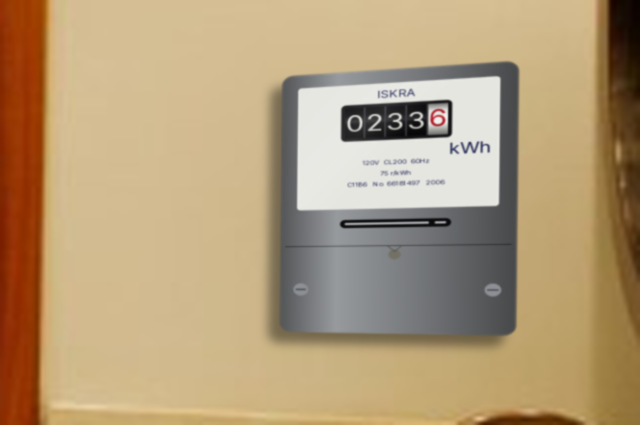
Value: 233.6 kWh
